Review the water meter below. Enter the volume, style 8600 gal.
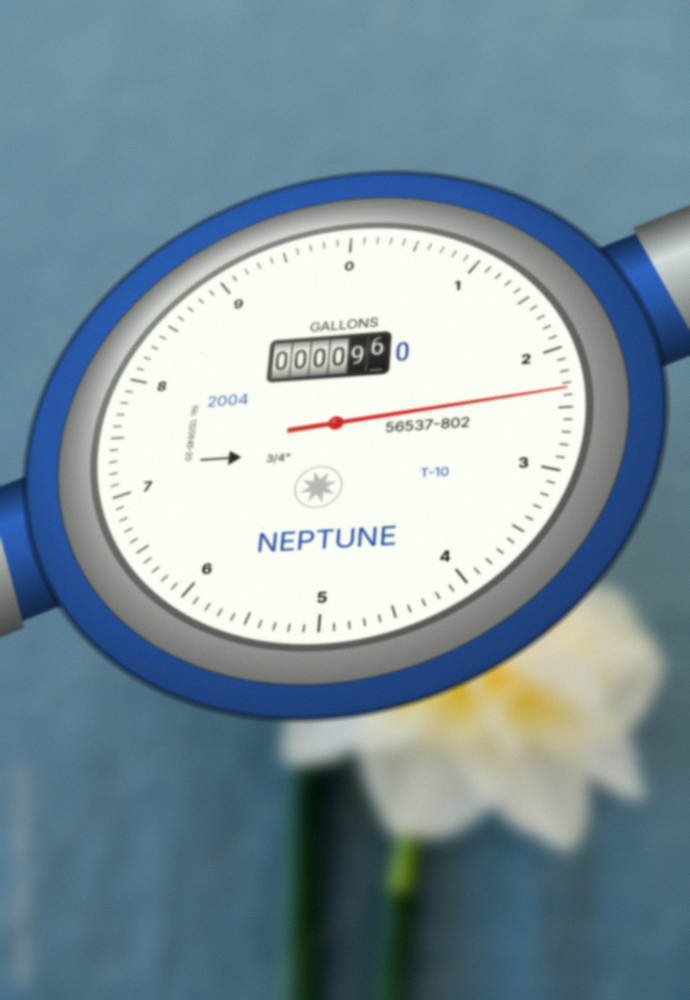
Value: 962.3 gal
